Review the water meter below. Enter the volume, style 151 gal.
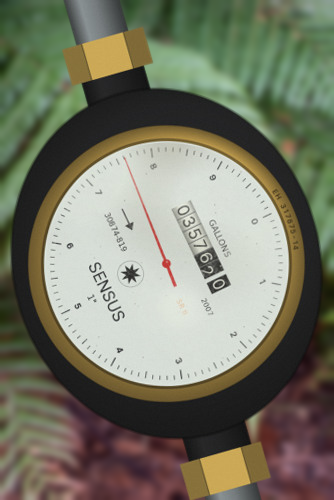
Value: 357617.6 gal
